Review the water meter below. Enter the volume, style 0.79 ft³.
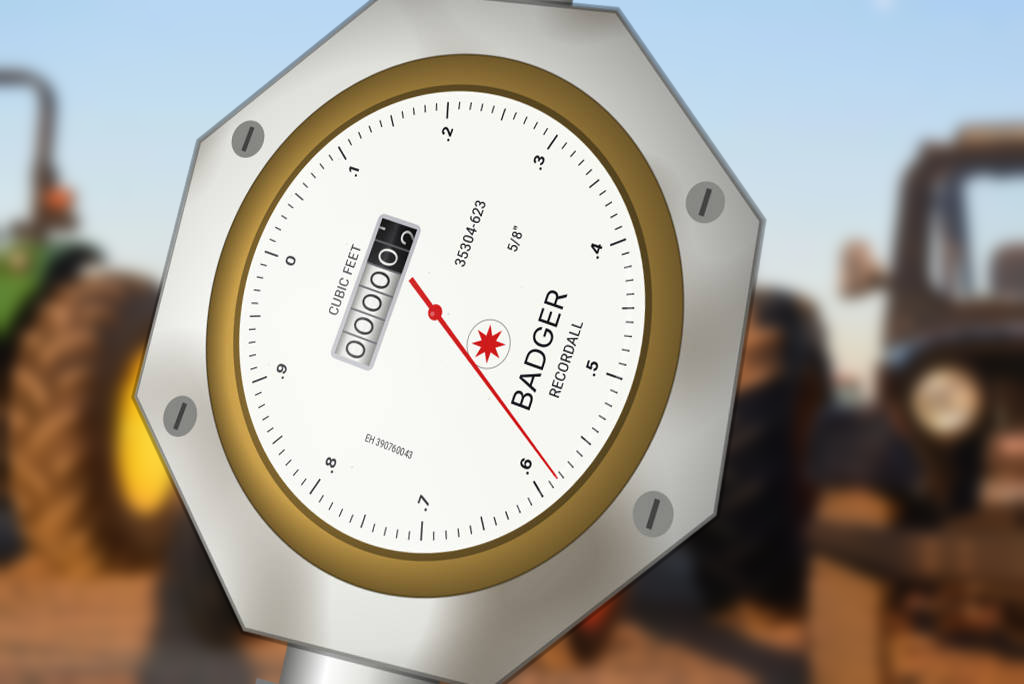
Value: 1.58 ft³
